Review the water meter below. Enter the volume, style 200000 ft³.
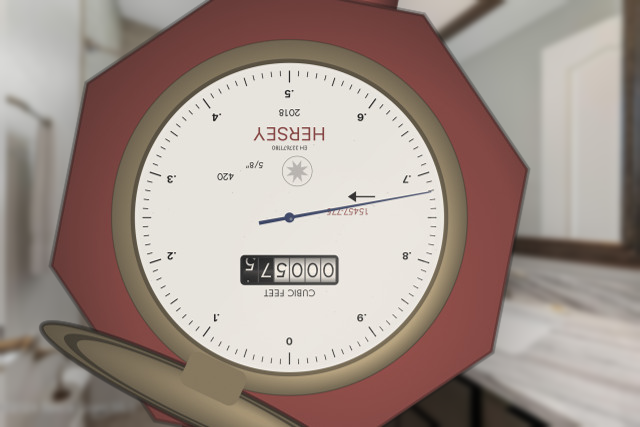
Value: 574.72 ft³
